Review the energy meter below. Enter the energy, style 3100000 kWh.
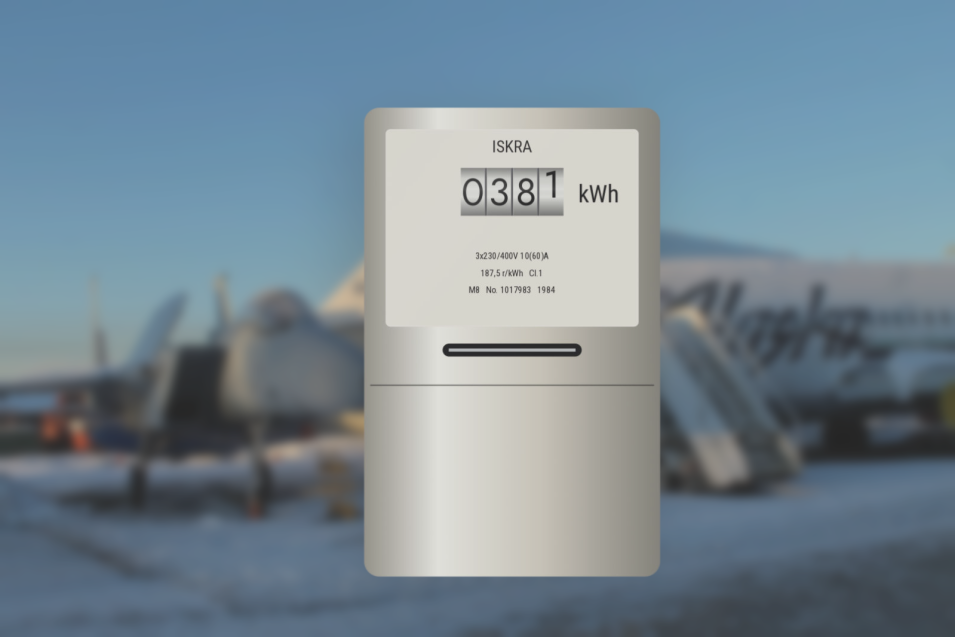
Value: 381 kWh
